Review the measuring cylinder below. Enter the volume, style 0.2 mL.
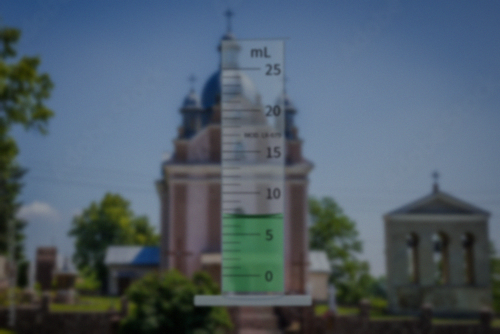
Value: 7 mL
